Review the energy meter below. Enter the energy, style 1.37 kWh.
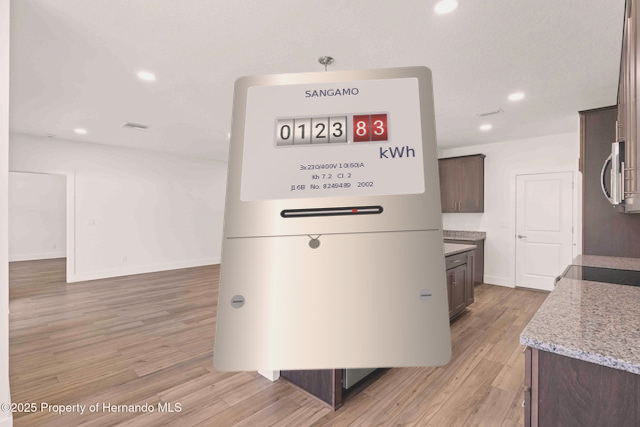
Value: 123.83 kWh
